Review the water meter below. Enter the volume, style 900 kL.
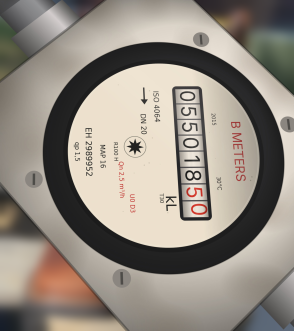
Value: 55018.50 kL
